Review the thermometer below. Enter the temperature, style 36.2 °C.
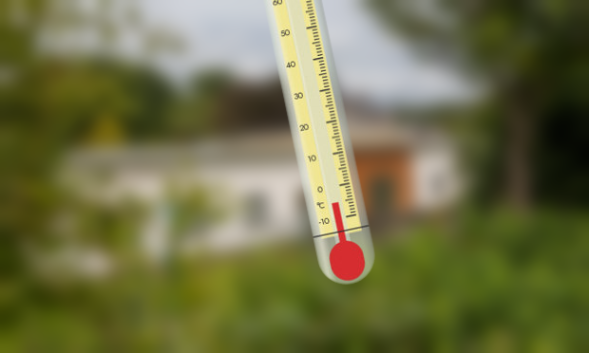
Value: -5 °C
